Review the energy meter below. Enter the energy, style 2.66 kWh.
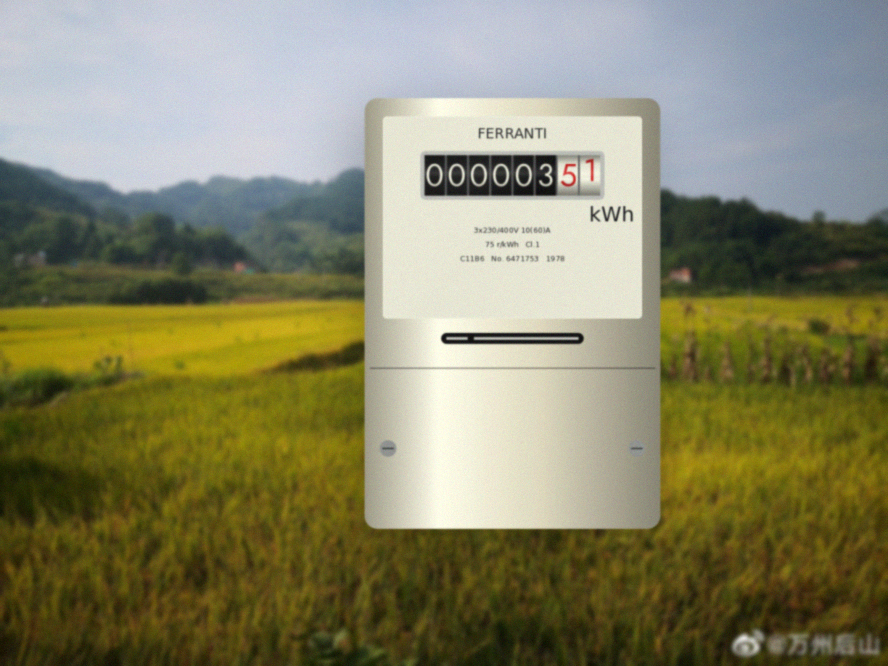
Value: 3.51 kWh
